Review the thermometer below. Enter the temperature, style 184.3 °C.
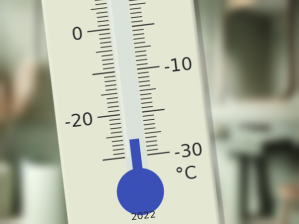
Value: -26 °C
